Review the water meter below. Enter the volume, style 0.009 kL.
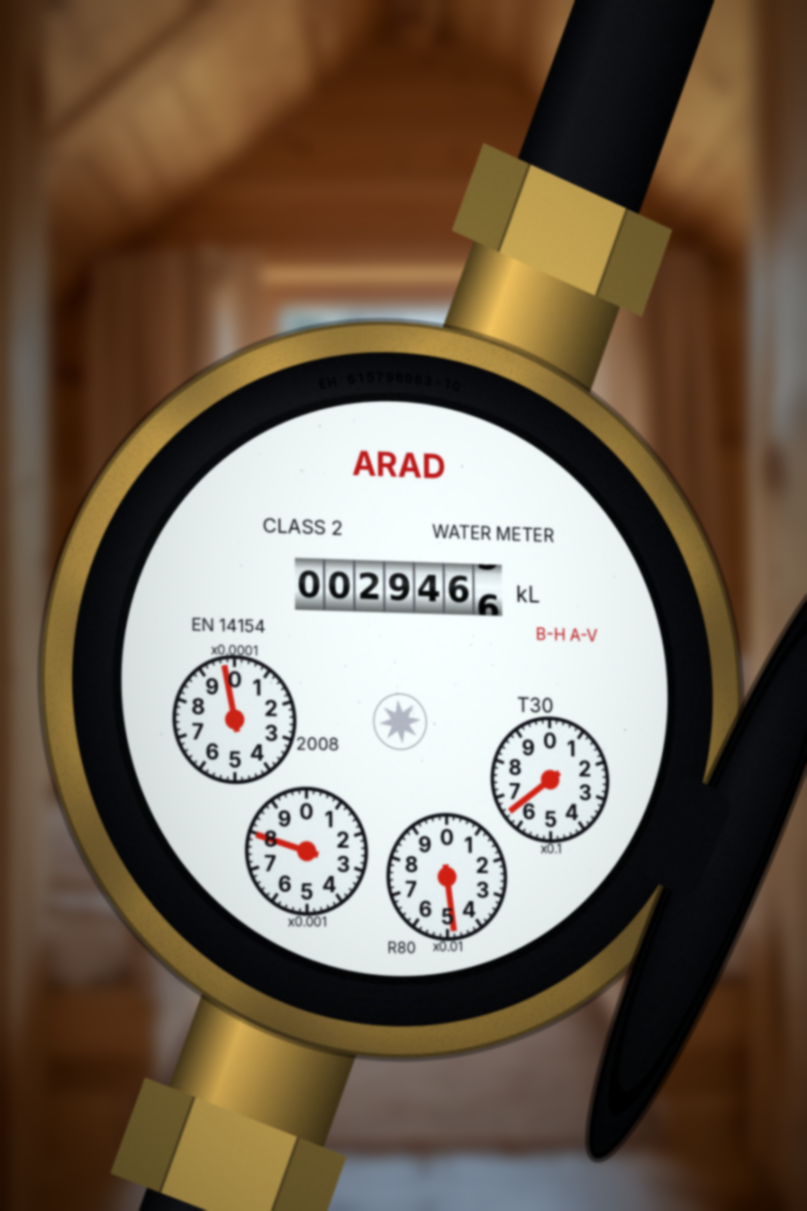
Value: 29465.6479 kL
